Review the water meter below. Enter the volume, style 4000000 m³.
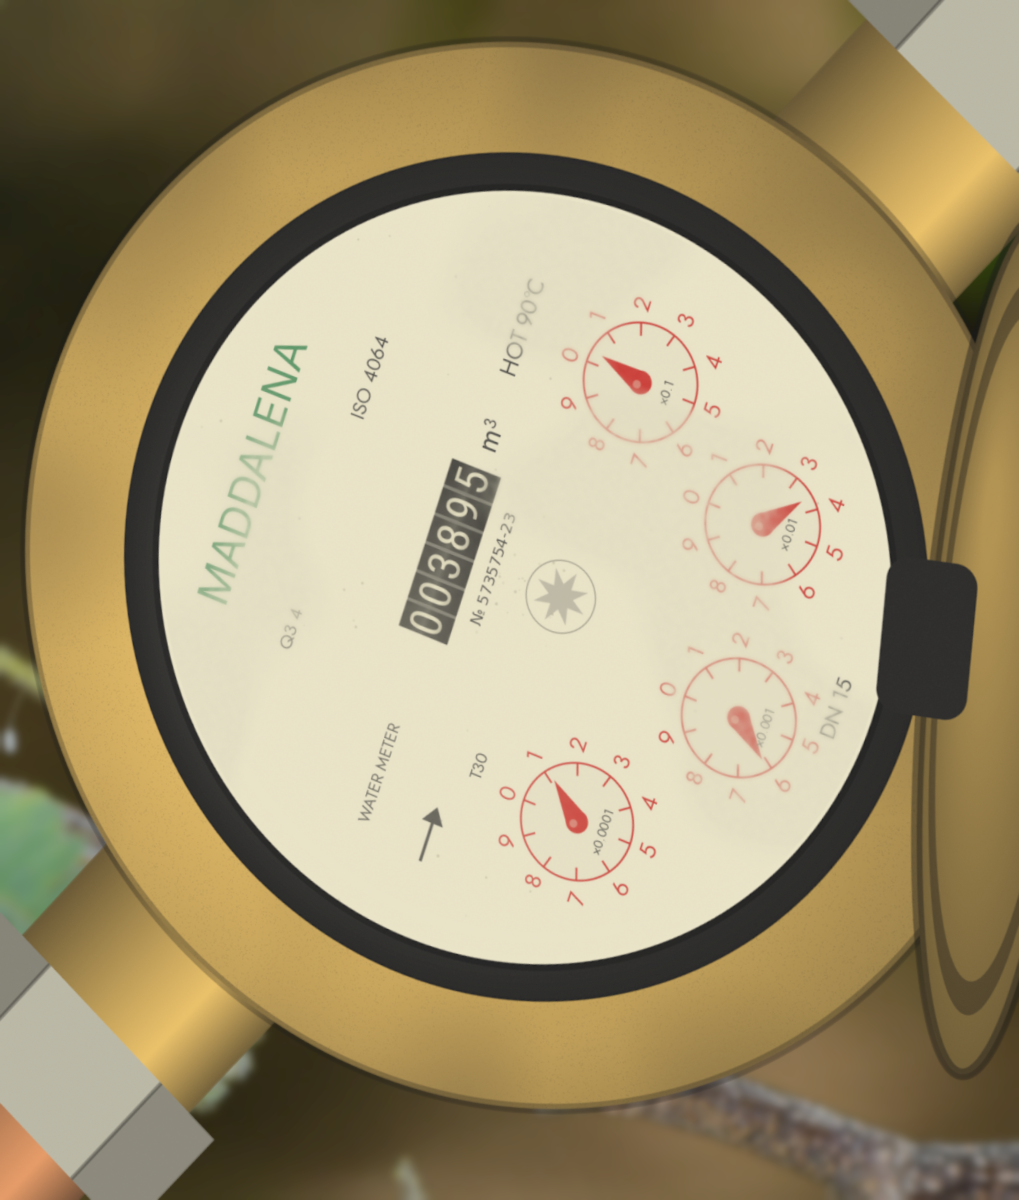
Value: 3895.0361 m³
